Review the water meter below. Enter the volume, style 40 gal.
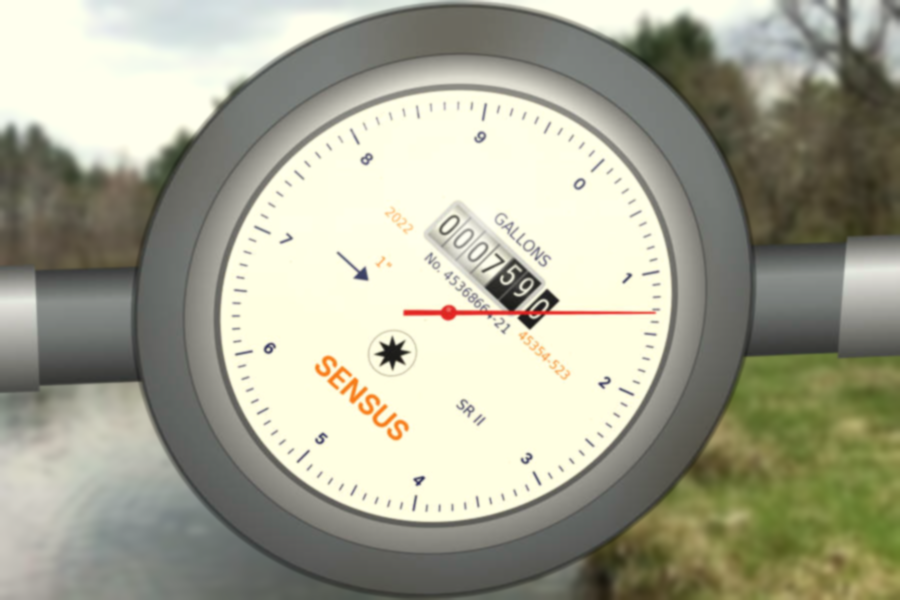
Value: 7591.3 gal
